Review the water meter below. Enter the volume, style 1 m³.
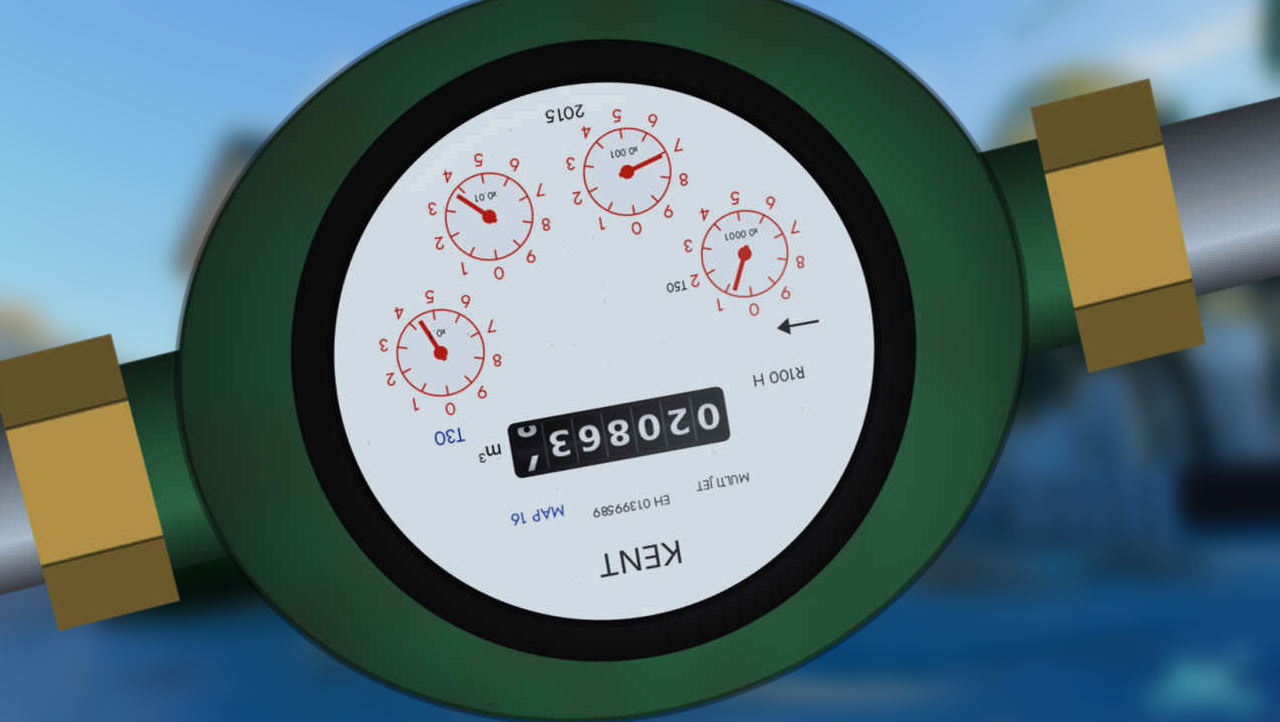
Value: 208637.4370 m³
